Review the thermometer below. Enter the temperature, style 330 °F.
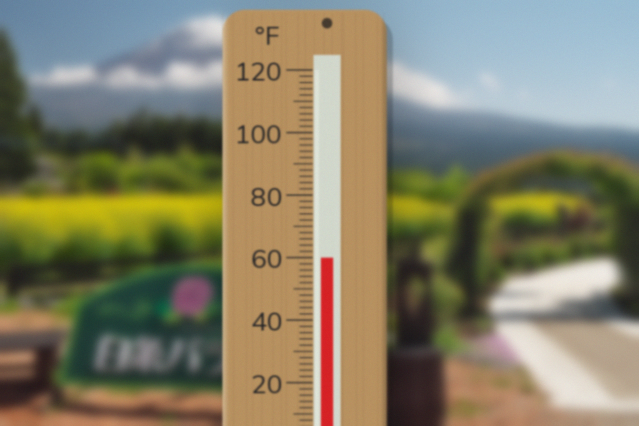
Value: 60 °F
